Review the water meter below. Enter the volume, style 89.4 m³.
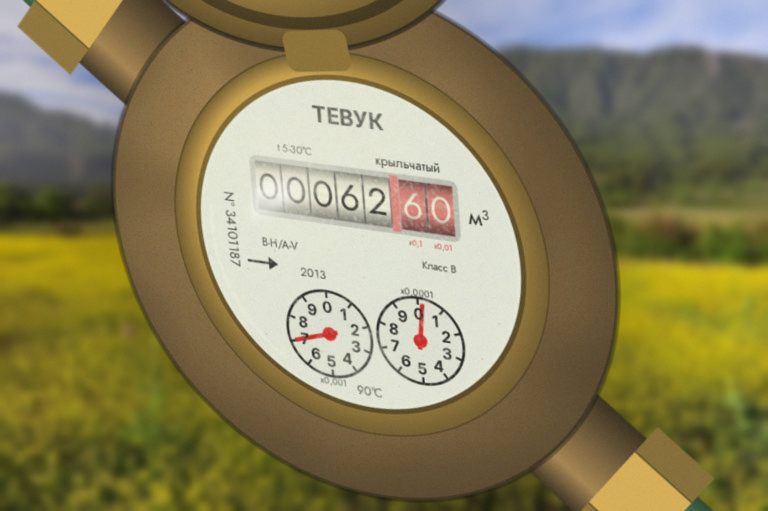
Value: 62.6070 m³
